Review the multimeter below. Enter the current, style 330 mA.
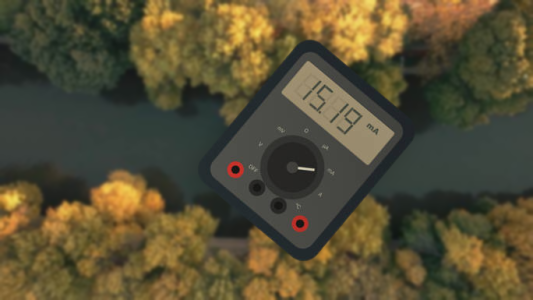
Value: 15.19 mA
